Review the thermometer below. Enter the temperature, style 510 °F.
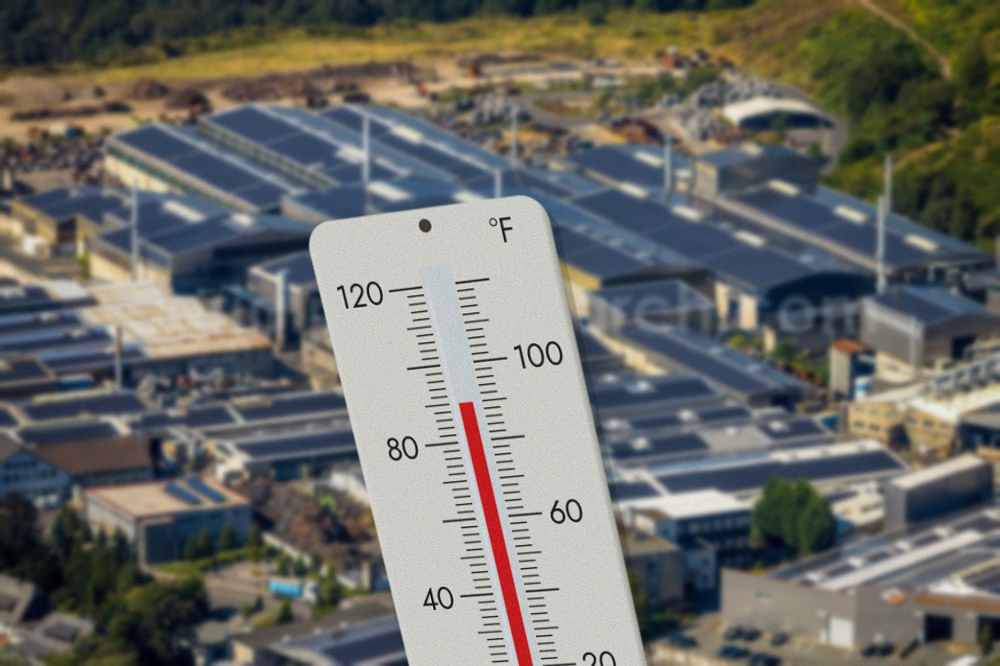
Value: 90 °F
